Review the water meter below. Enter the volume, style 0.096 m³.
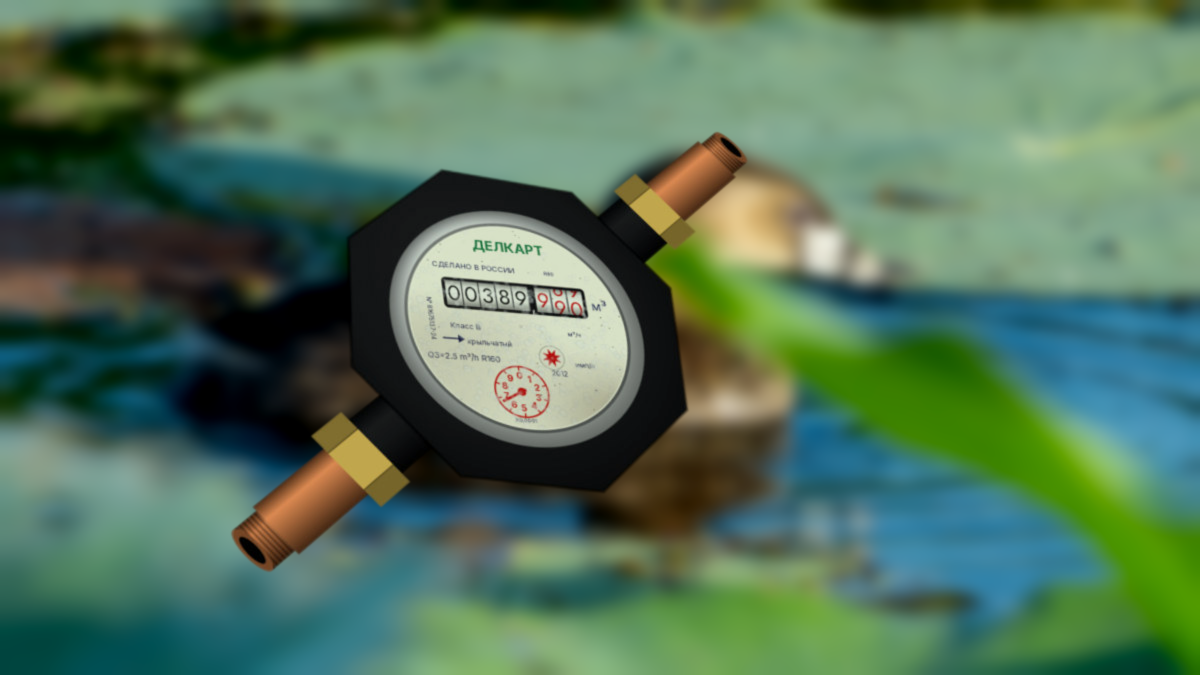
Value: 389.9896 m³
